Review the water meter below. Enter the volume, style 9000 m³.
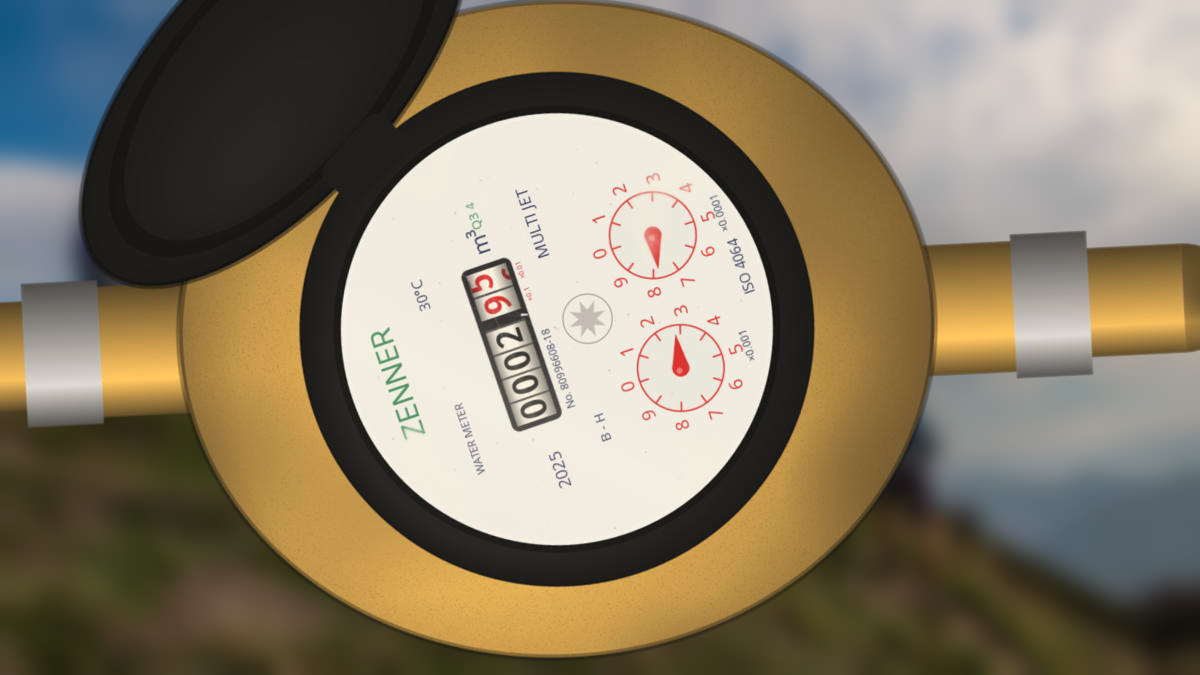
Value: 2.9527 m³
